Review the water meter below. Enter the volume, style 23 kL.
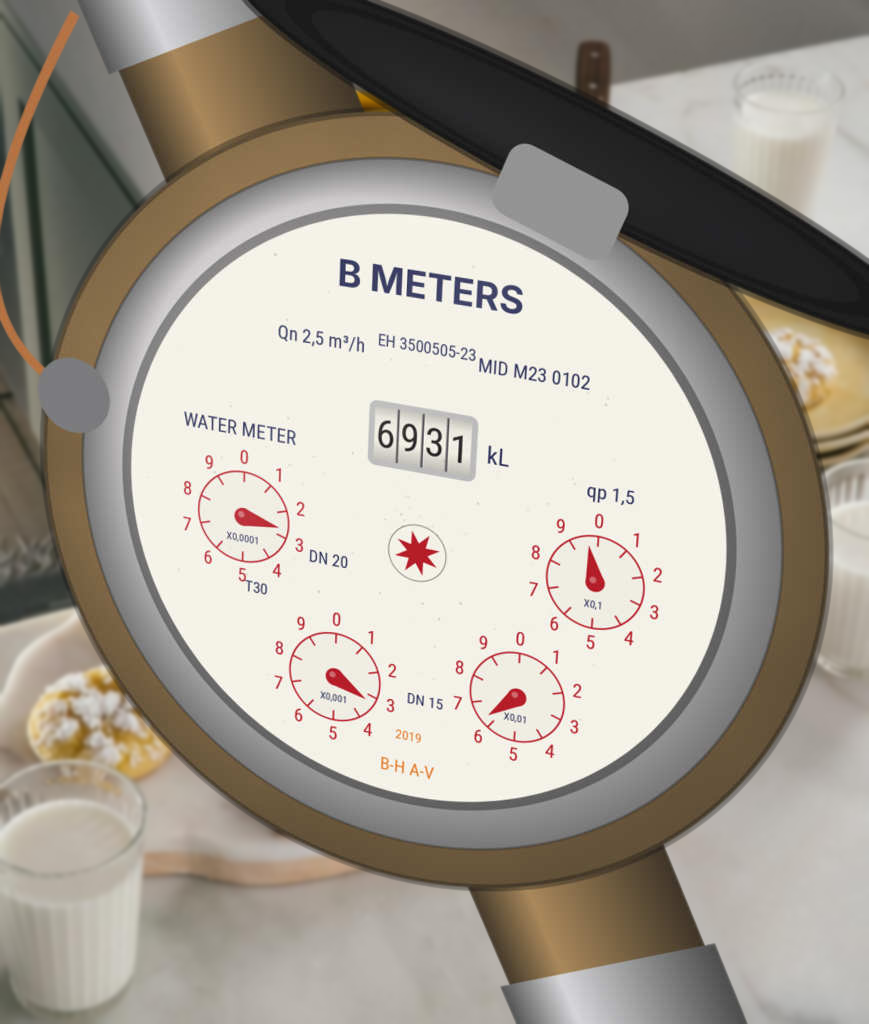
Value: 6930.9632 kL
